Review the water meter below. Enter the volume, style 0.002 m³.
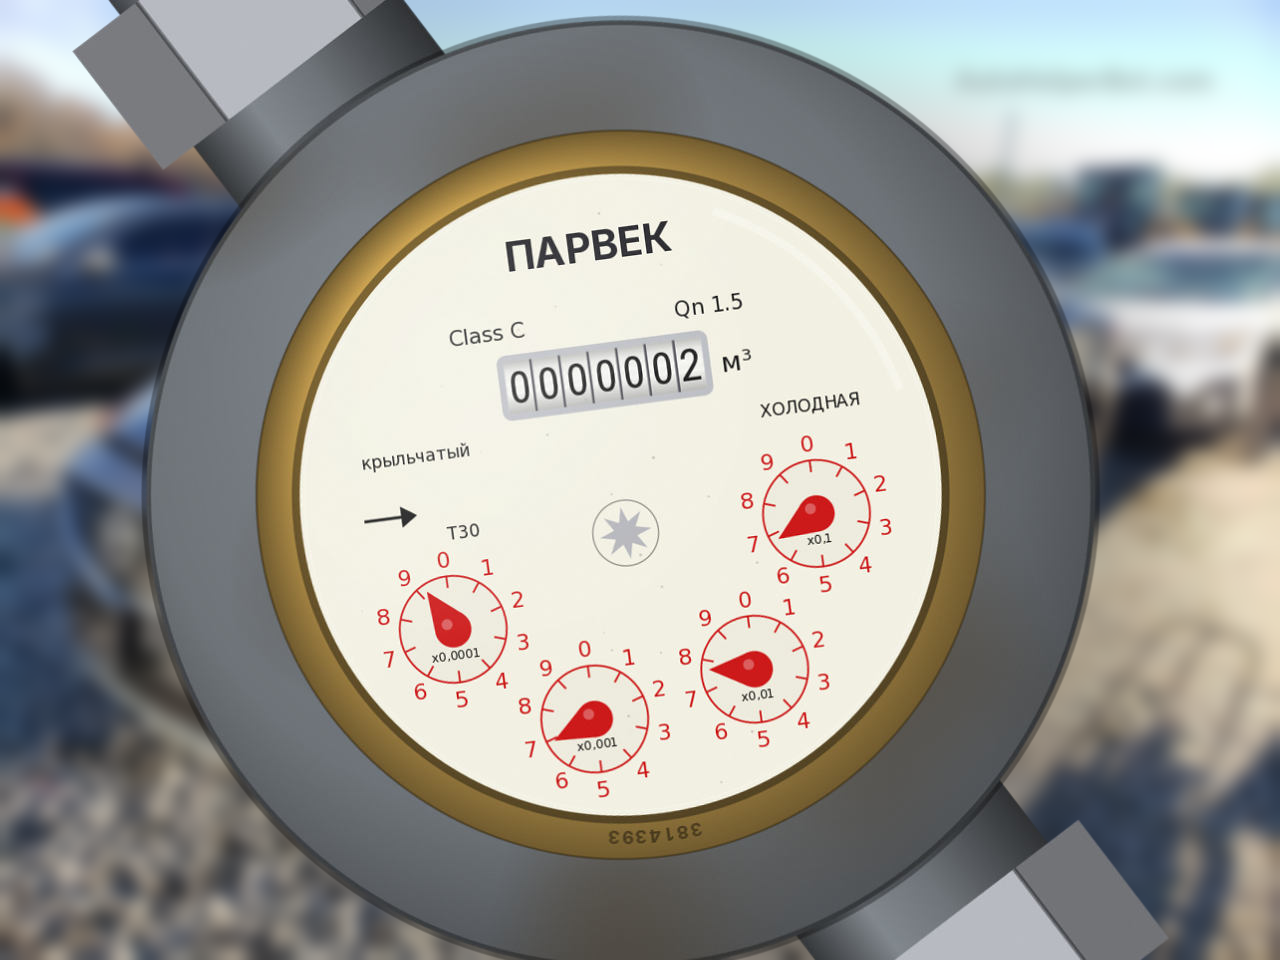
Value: 2.6769 m³
